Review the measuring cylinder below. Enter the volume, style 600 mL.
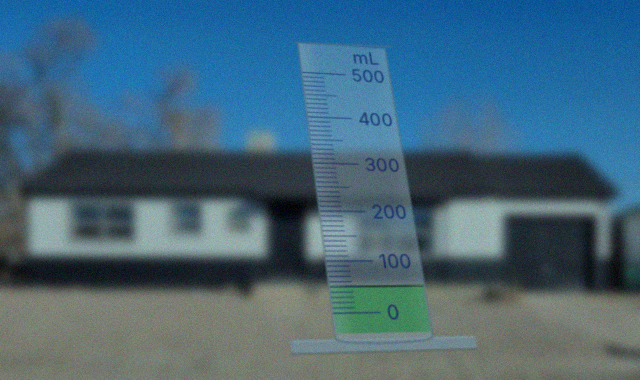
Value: 50 mL
